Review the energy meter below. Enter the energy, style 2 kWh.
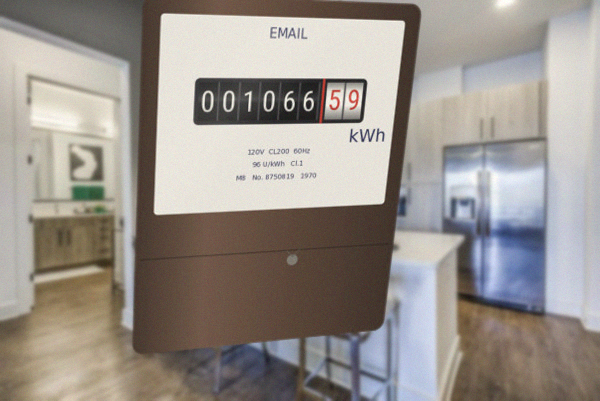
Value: 1066.59 kWh
